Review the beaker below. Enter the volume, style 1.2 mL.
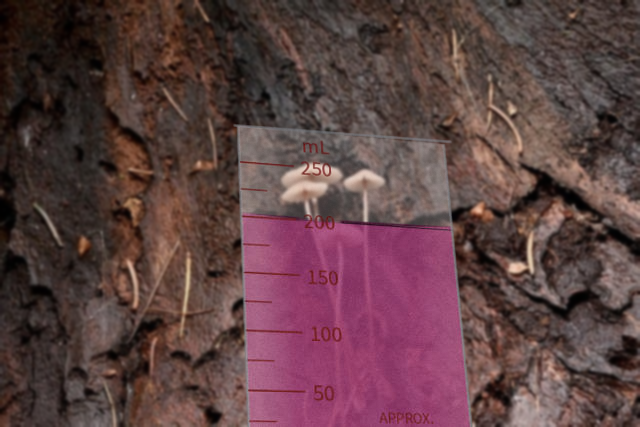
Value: 200 mL
